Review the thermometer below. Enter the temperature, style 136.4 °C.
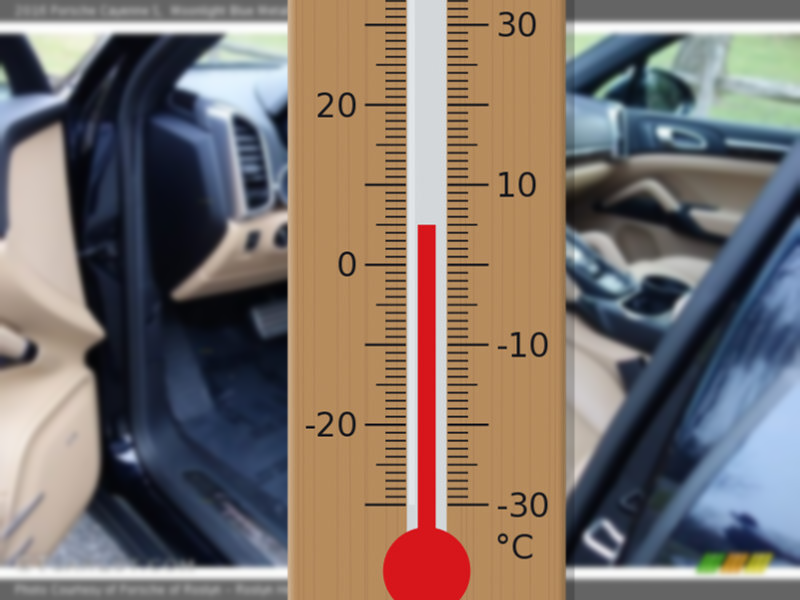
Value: 5 °C
